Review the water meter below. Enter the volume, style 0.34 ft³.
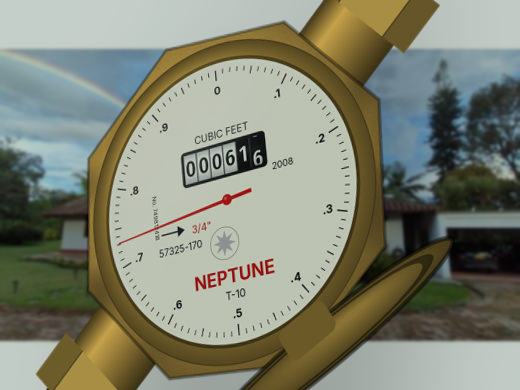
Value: 615.73 ft³
